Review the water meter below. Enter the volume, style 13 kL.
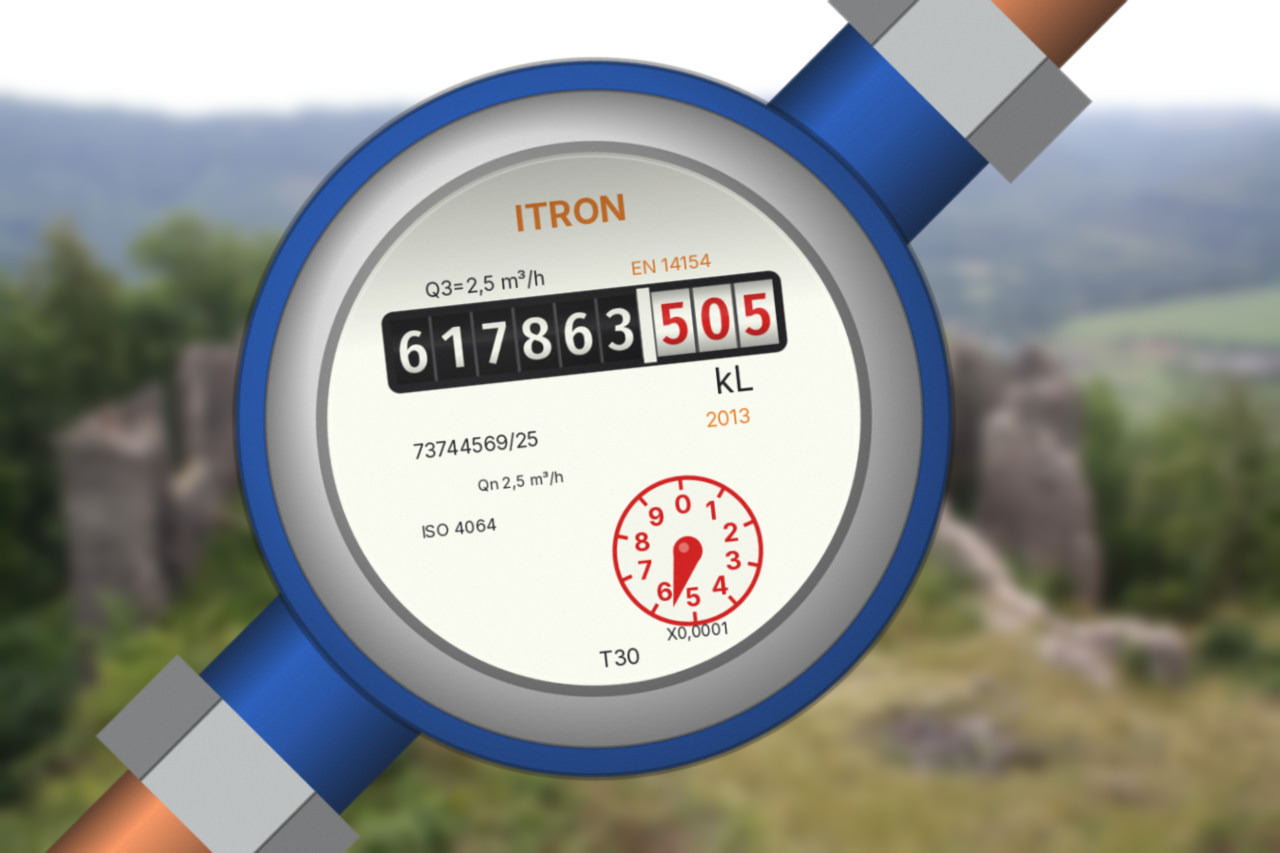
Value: 617863.5055 kL
